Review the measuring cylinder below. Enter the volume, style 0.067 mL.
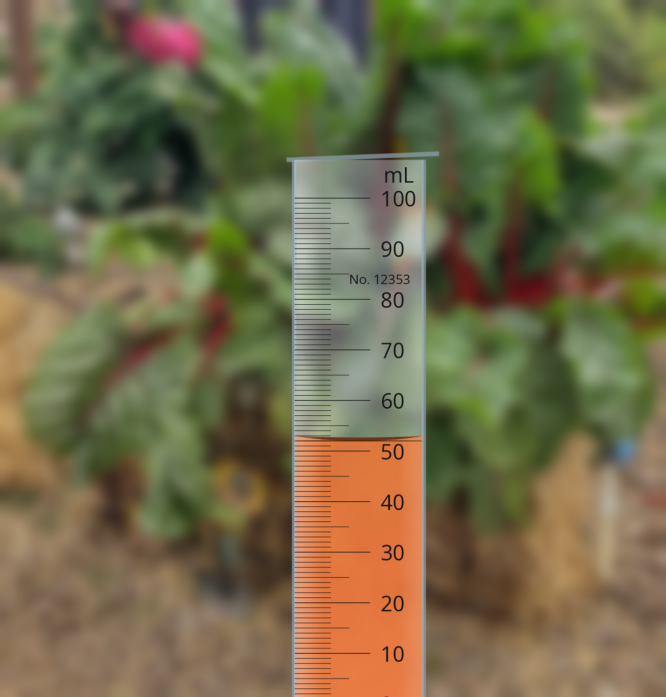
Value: 52 mL
